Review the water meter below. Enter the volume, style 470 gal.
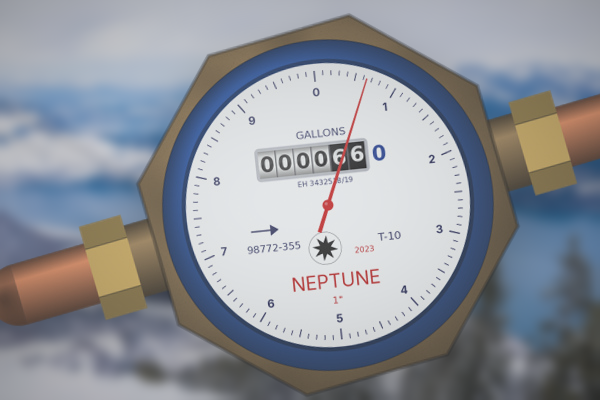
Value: 660.6 gal
